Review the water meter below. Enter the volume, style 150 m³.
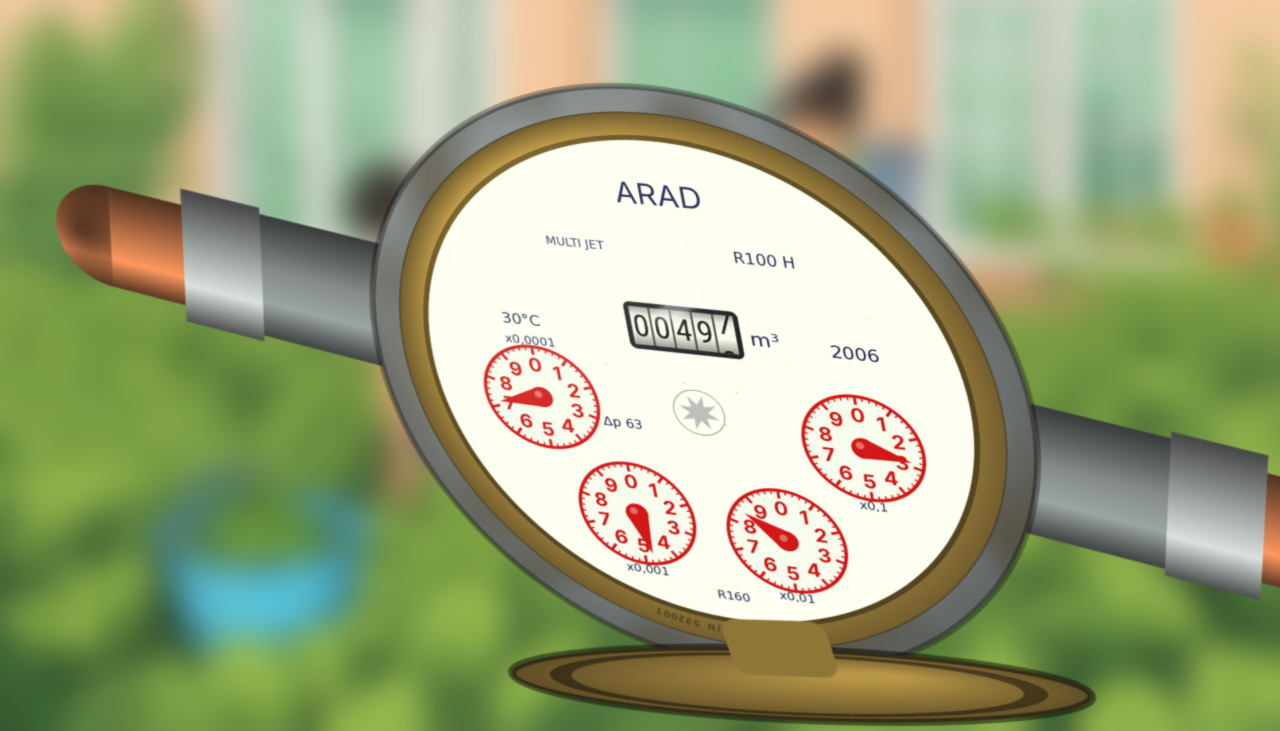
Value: 497.2847 m³
